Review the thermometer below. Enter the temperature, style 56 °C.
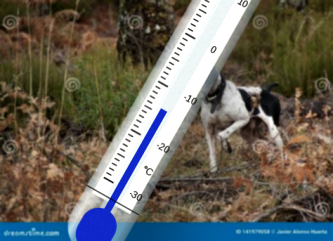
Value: -14 °C
